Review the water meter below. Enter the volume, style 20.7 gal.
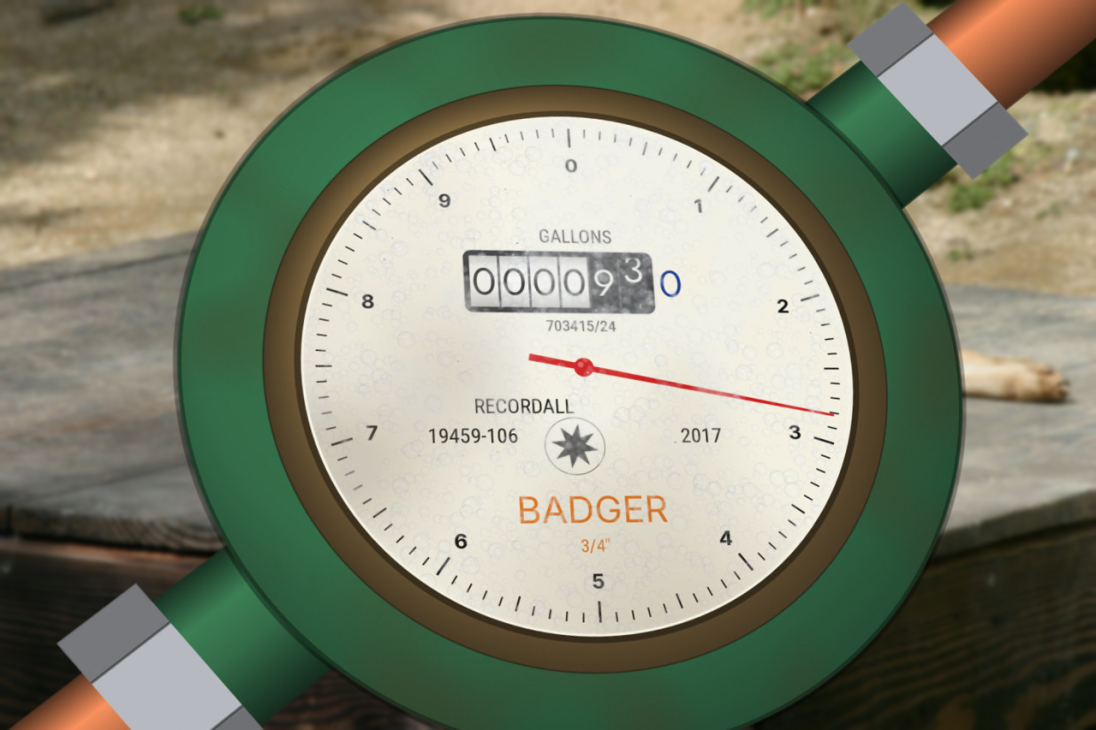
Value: 932.8 gal
